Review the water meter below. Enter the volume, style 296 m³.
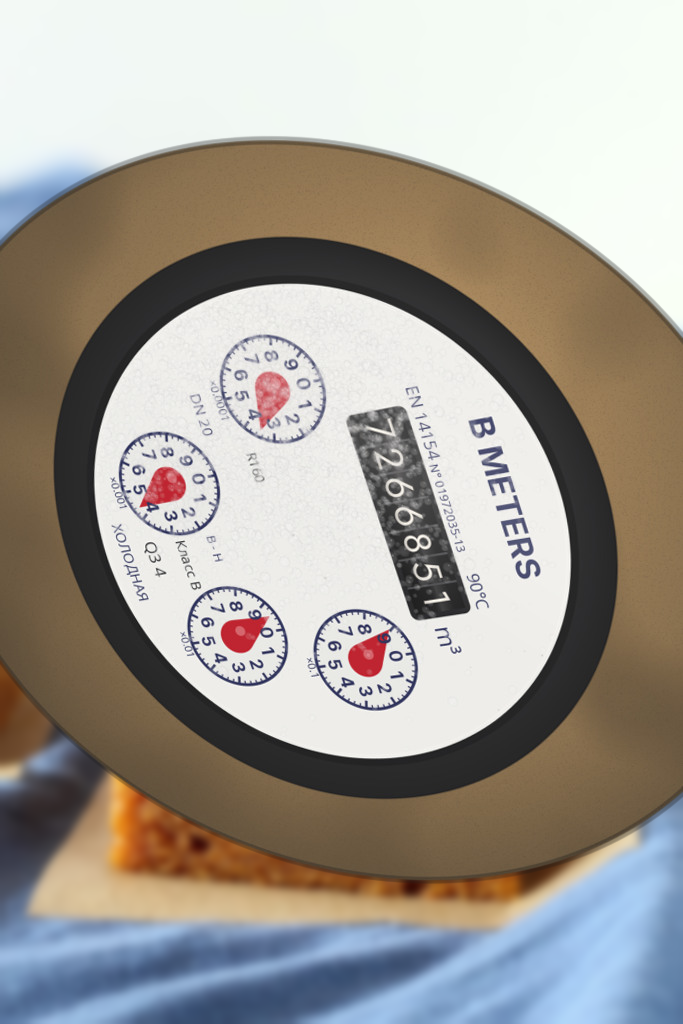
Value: 7266851.8943 m³
